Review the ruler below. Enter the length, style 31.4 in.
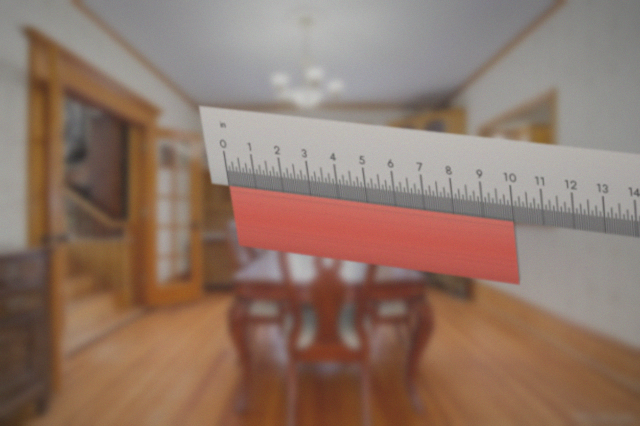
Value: 10 in
